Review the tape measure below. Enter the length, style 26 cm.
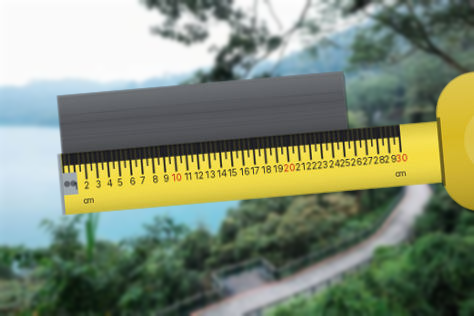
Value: 25.5 cm
